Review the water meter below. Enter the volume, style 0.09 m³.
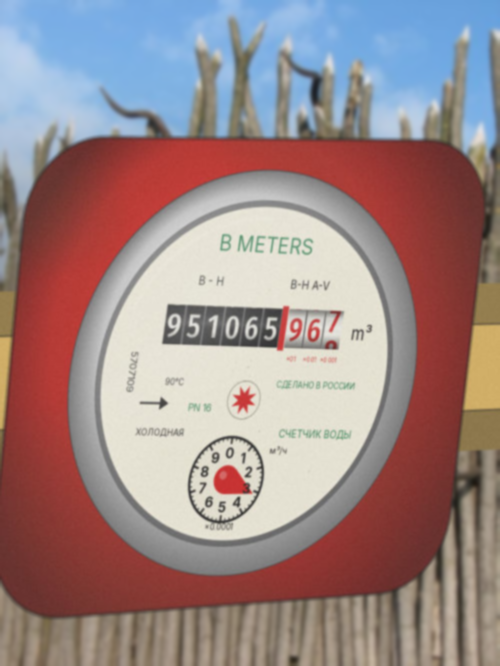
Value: 951065.9673 m³
